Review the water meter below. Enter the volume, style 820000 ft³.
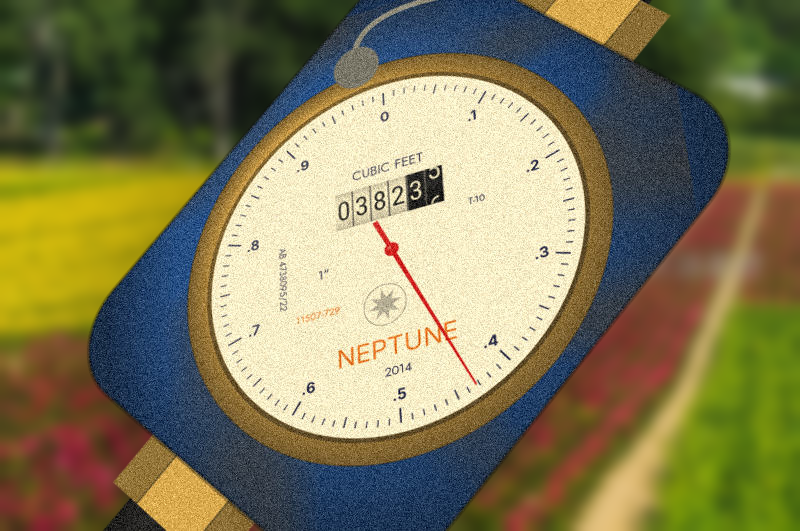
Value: 38235.43 ft³
